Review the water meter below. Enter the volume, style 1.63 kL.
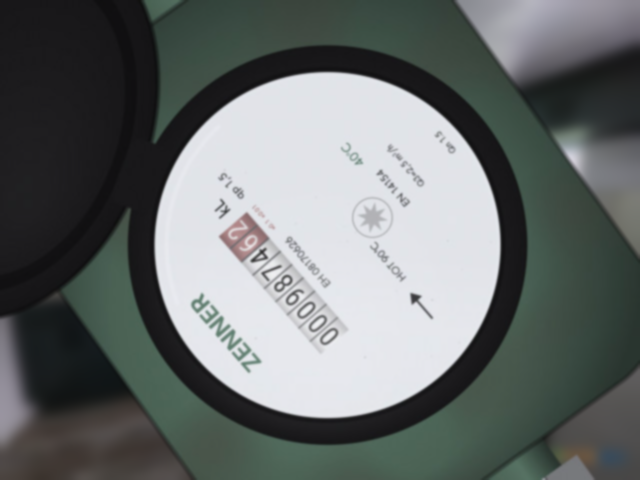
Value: 9874.62 kL
